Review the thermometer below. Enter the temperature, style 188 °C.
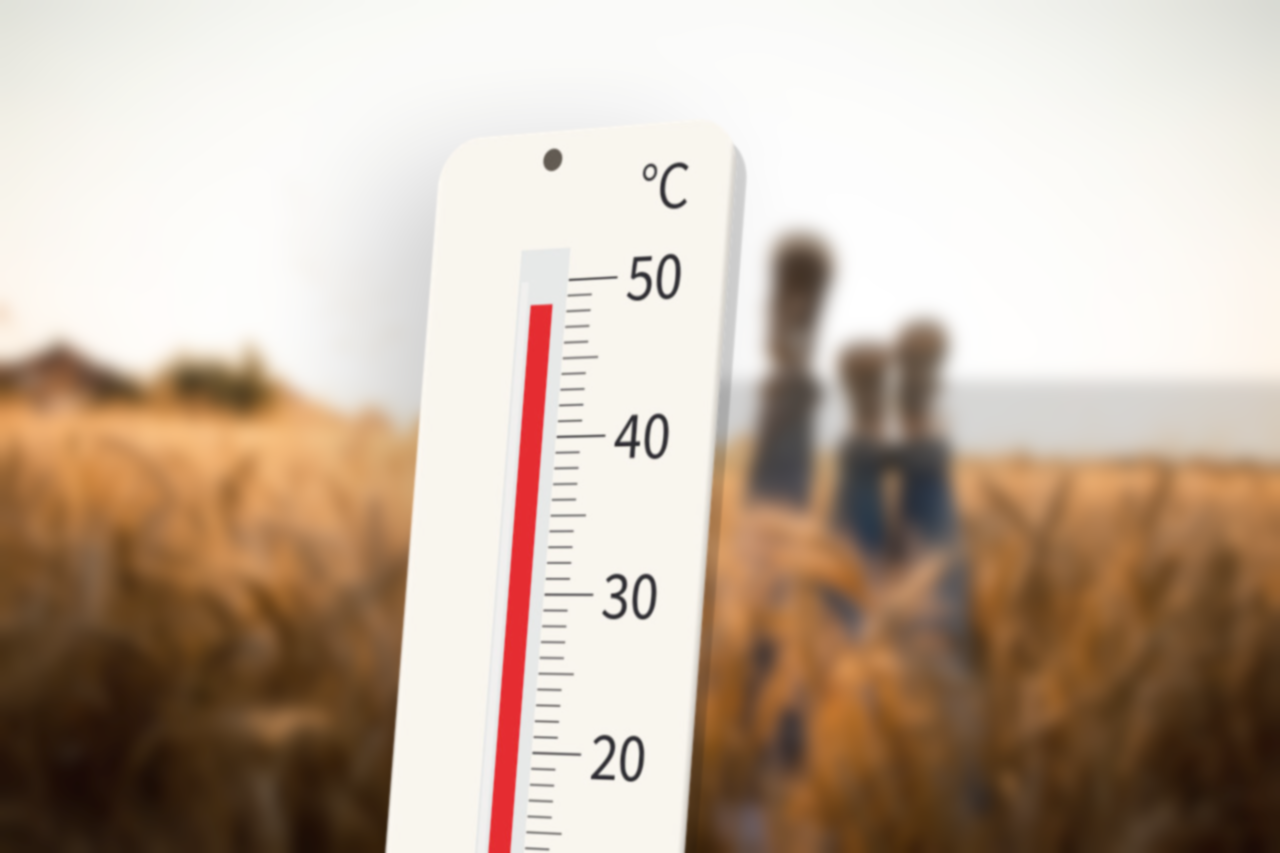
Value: 48.5 °C
